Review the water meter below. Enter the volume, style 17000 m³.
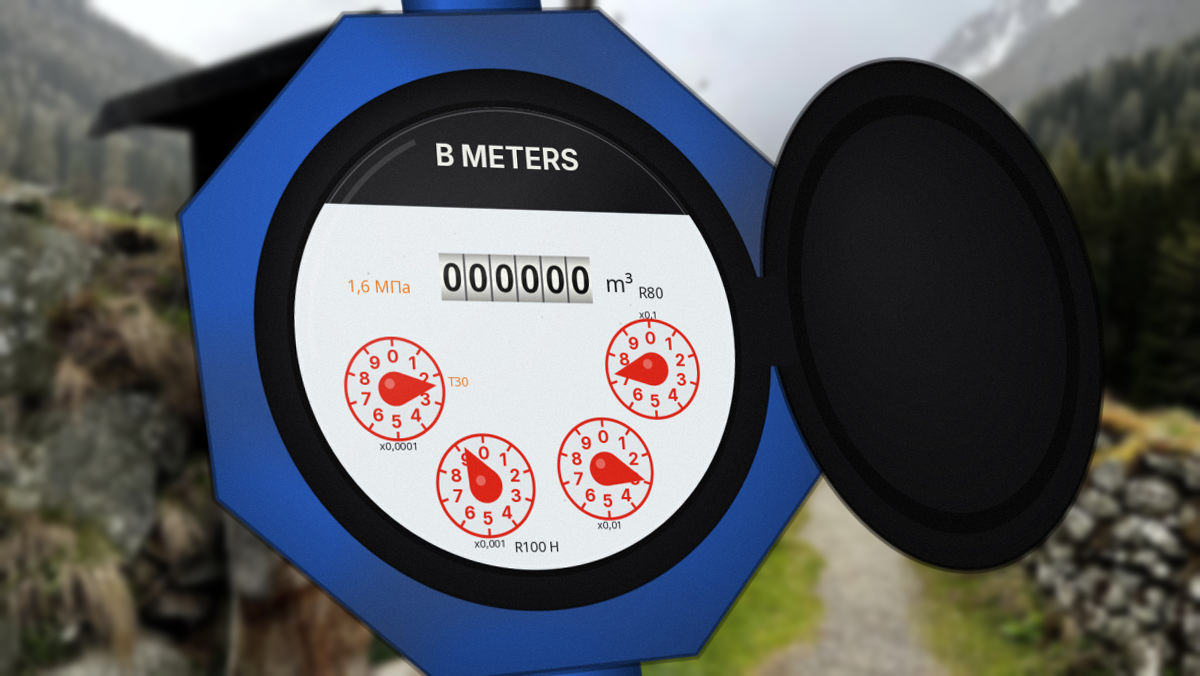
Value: 0.7292 m³
